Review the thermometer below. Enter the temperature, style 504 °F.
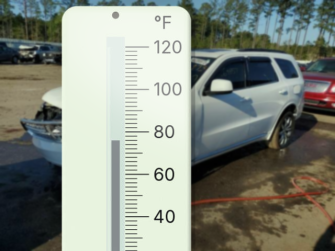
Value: 76 °F
